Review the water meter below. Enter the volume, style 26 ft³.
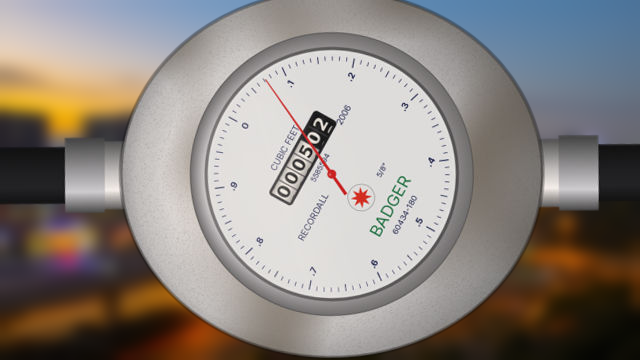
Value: 502.07 ft³
